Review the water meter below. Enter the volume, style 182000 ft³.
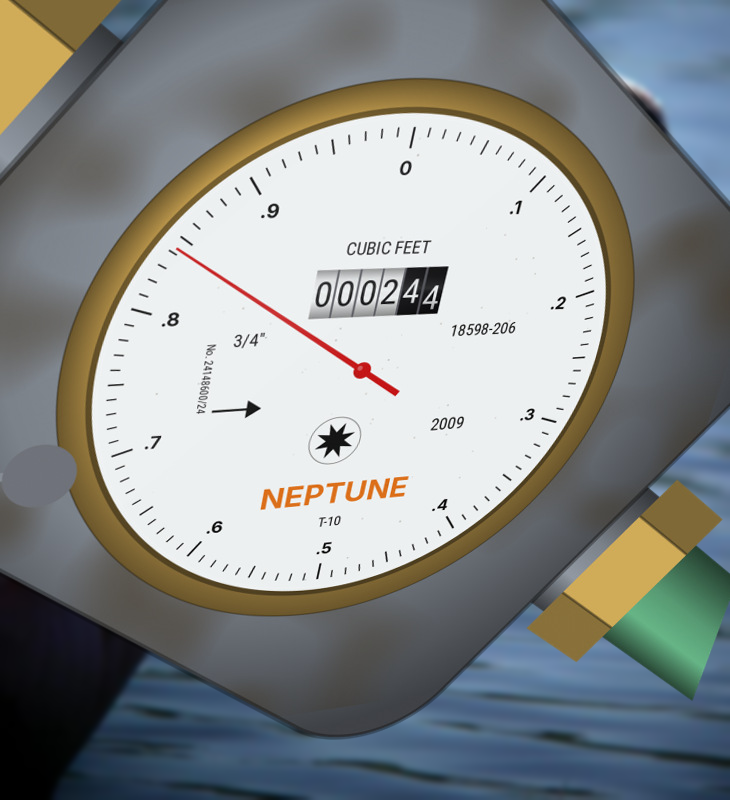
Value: 243.84 ft³
